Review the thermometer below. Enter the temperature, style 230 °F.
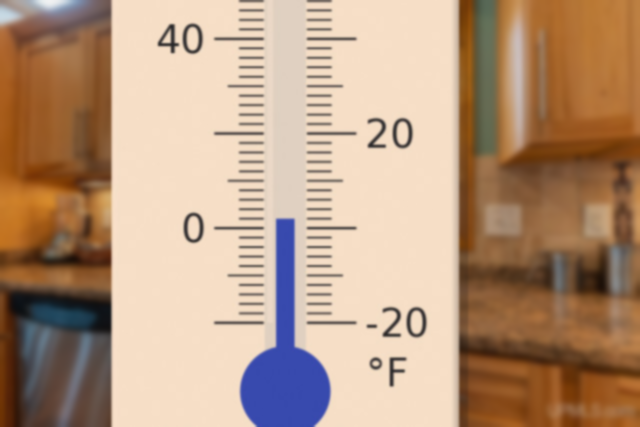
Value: 2 °F
